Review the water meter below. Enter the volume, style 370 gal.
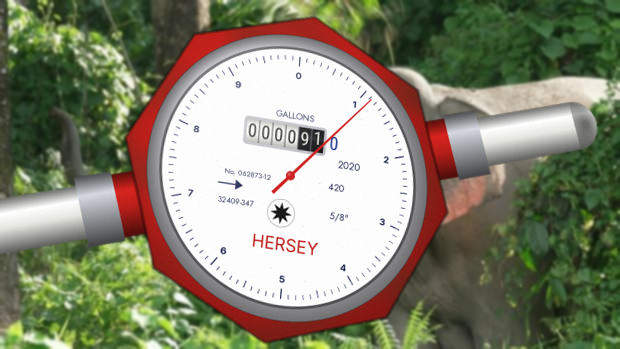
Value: 911.1 gal
